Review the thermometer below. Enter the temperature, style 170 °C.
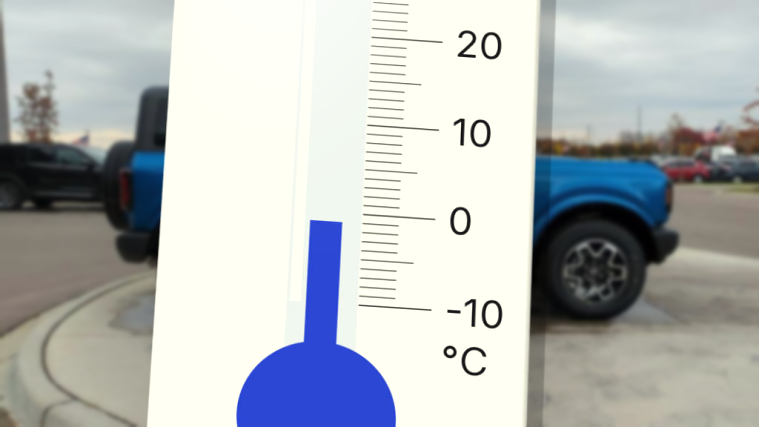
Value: -1 °C
